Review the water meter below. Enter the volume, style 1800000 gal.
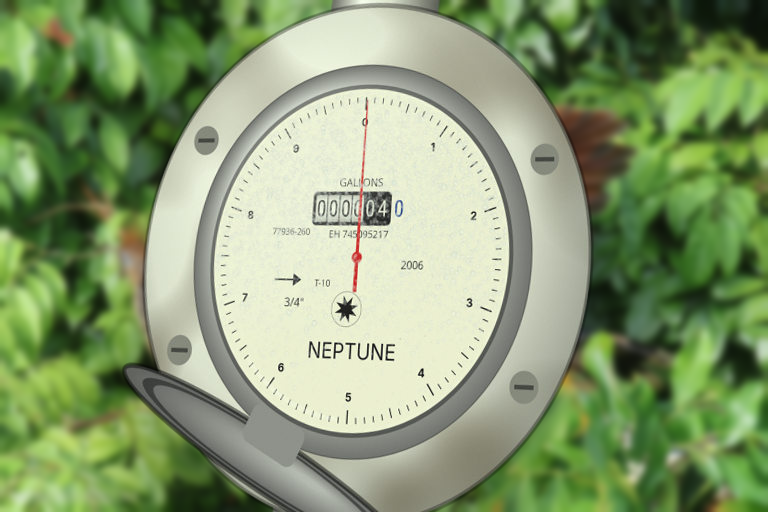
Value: 40.0 gal
